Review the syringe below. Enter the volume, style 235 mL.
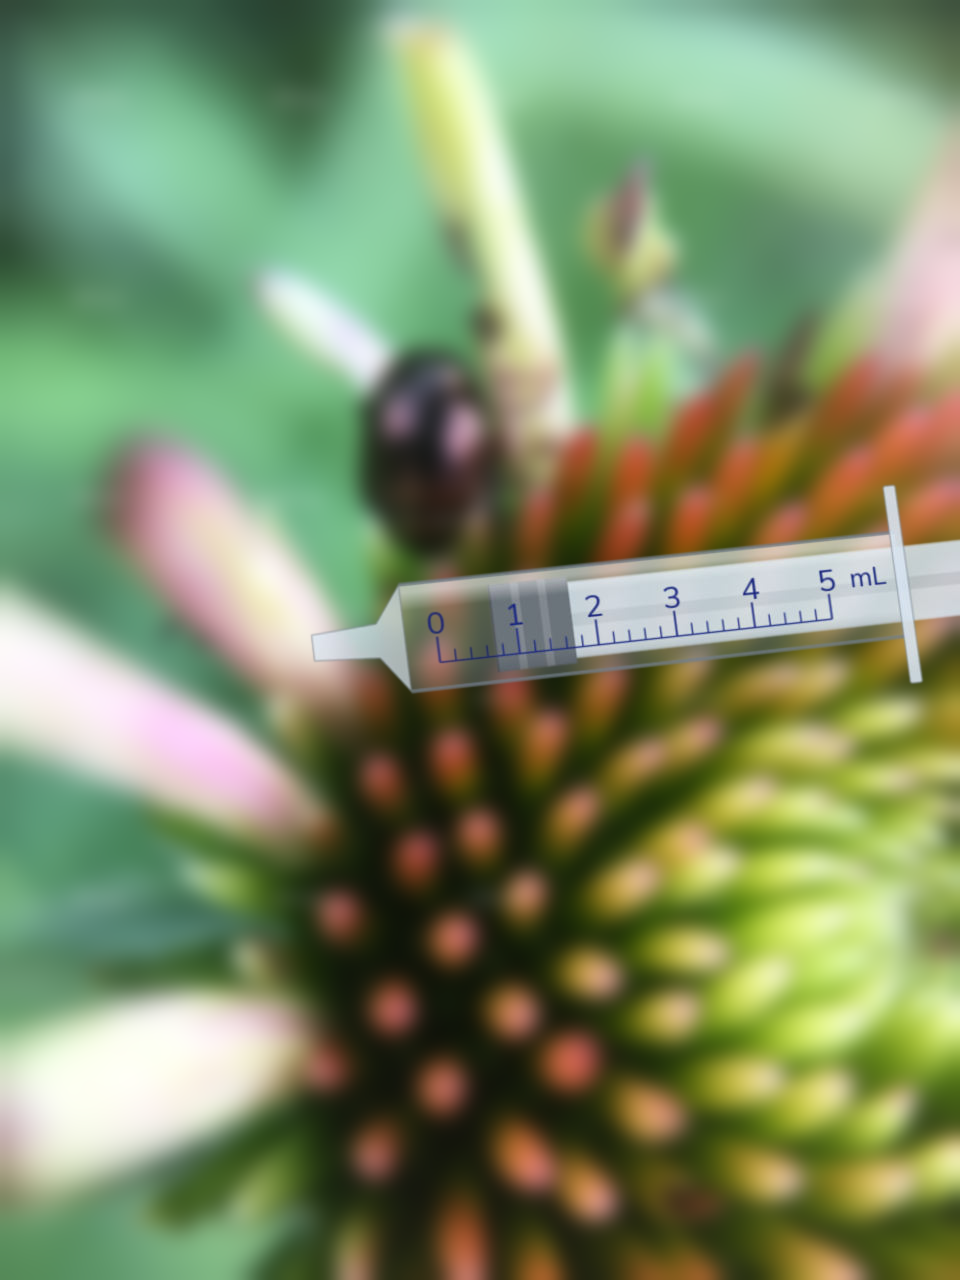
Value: 0.7 mL
